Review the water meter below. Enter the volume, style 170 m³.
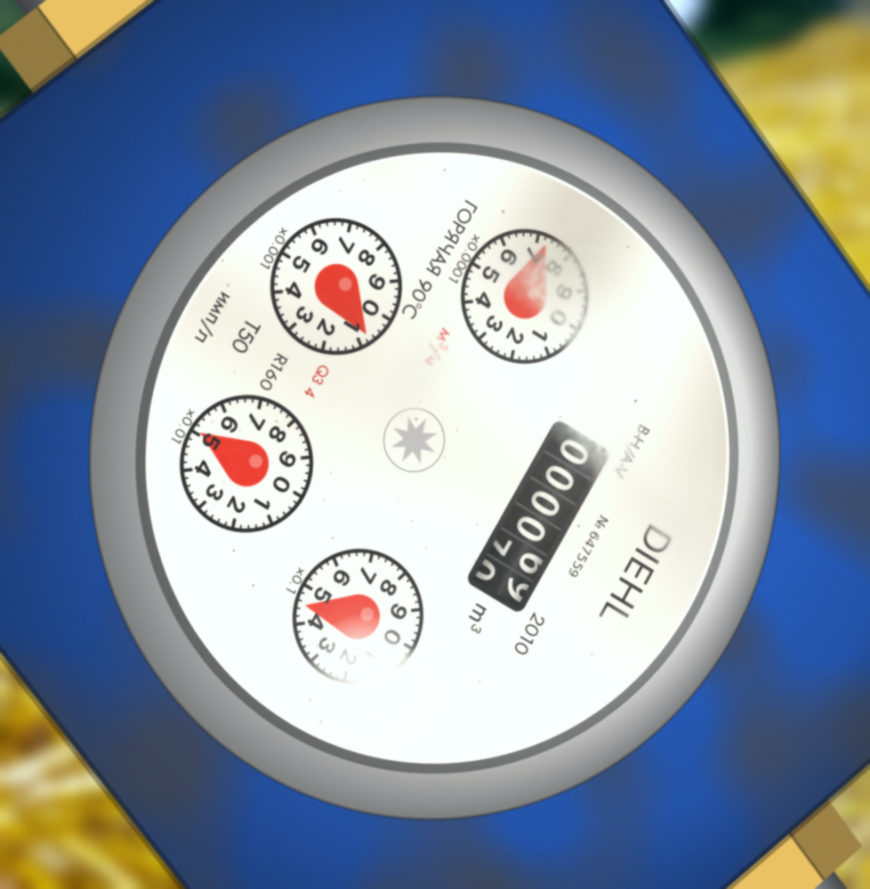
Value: 69.4507 m³
